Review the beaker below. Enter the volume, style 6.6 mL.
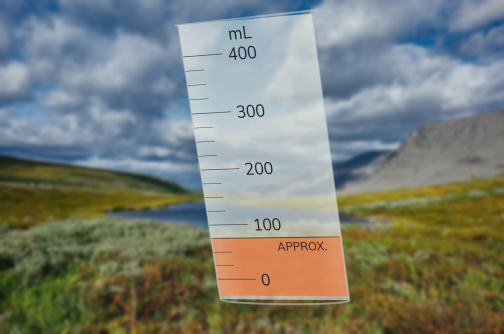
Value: 75 mL
